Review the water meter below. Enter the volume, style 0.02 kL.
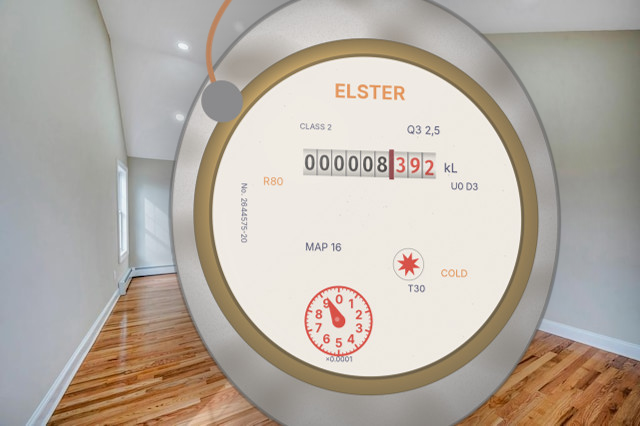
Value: 8.3919 kL
